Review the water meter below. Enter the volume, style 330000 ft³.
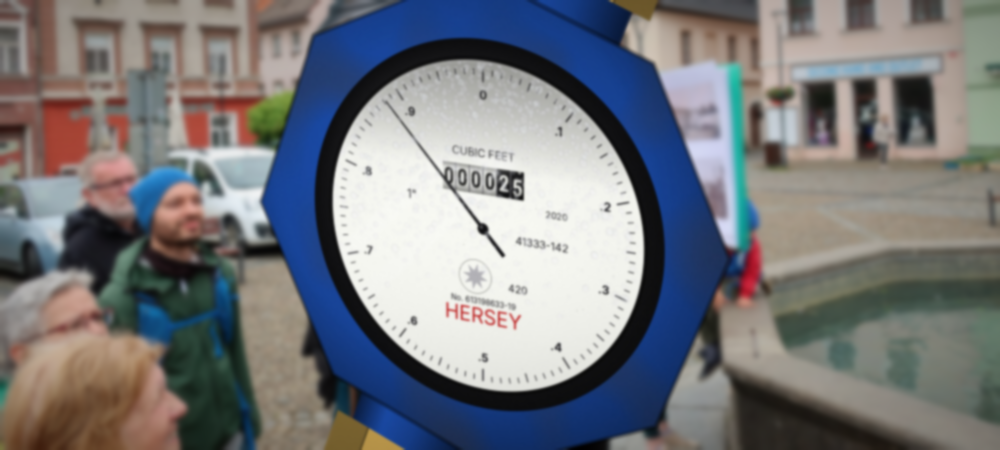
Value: 24.88 ft³
